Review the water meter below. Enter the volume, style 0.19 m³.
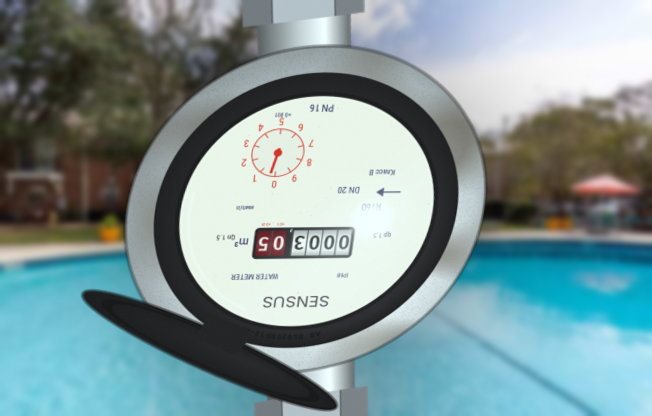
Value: 3.050 m³
